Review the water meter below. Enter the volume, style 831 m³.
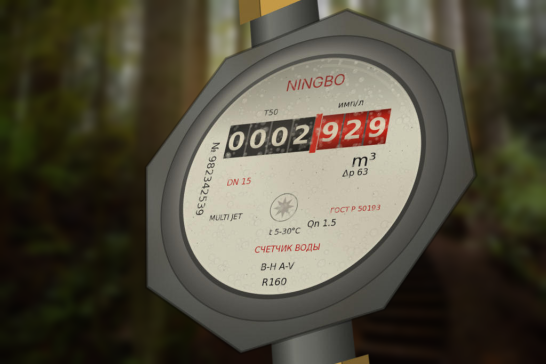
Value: 2.929 m³
